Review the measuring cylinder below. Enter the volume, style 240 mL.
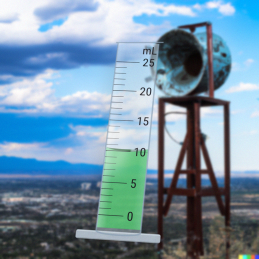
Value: 10 mL
